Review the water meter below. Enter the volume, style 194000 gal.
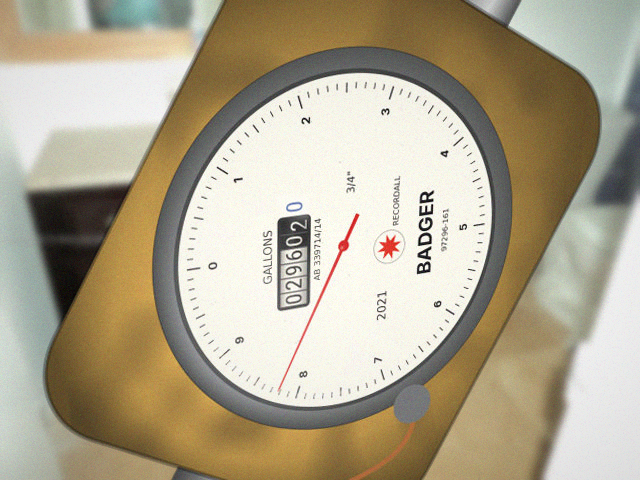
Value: 296018.2 gal
